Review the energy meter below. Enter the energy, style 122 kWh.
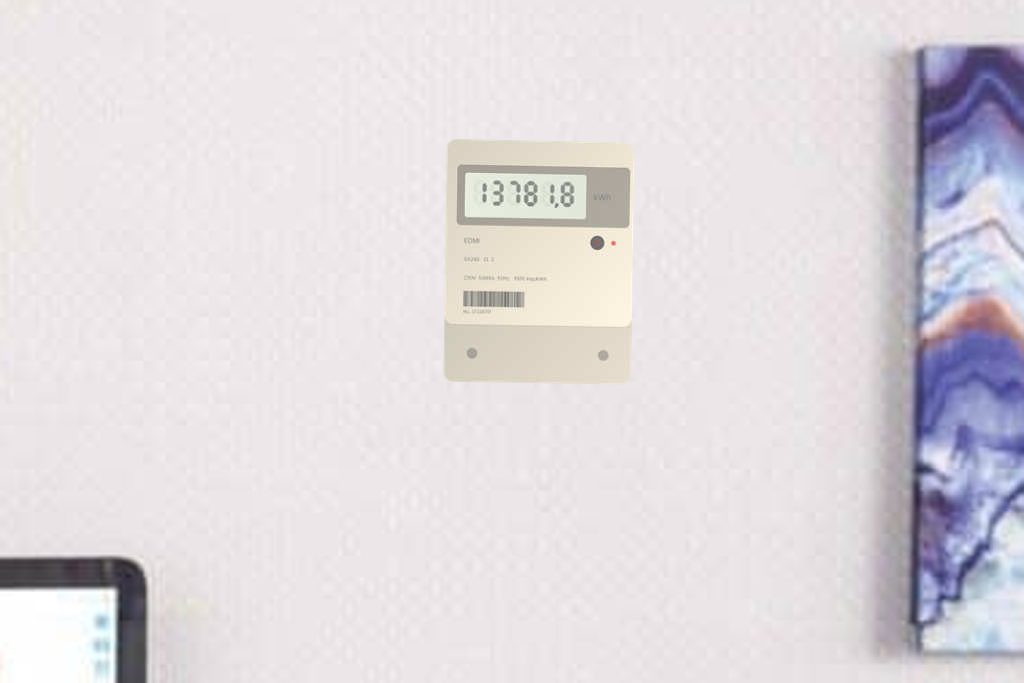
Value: 13781.8 kWh
